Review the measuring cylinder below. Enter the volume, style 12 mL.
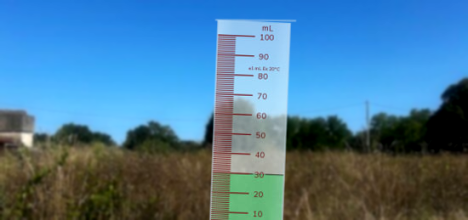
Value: 30 mL
